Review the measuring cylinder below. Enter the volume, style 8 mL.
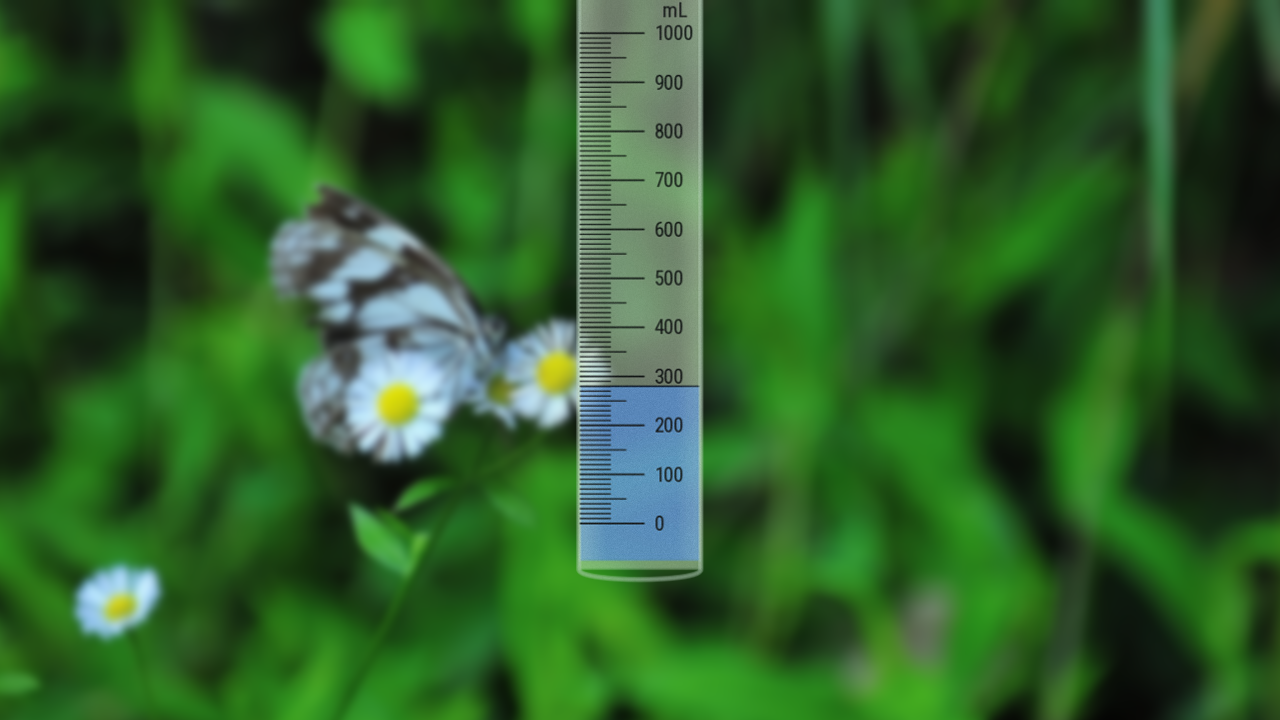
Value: 280 mL
